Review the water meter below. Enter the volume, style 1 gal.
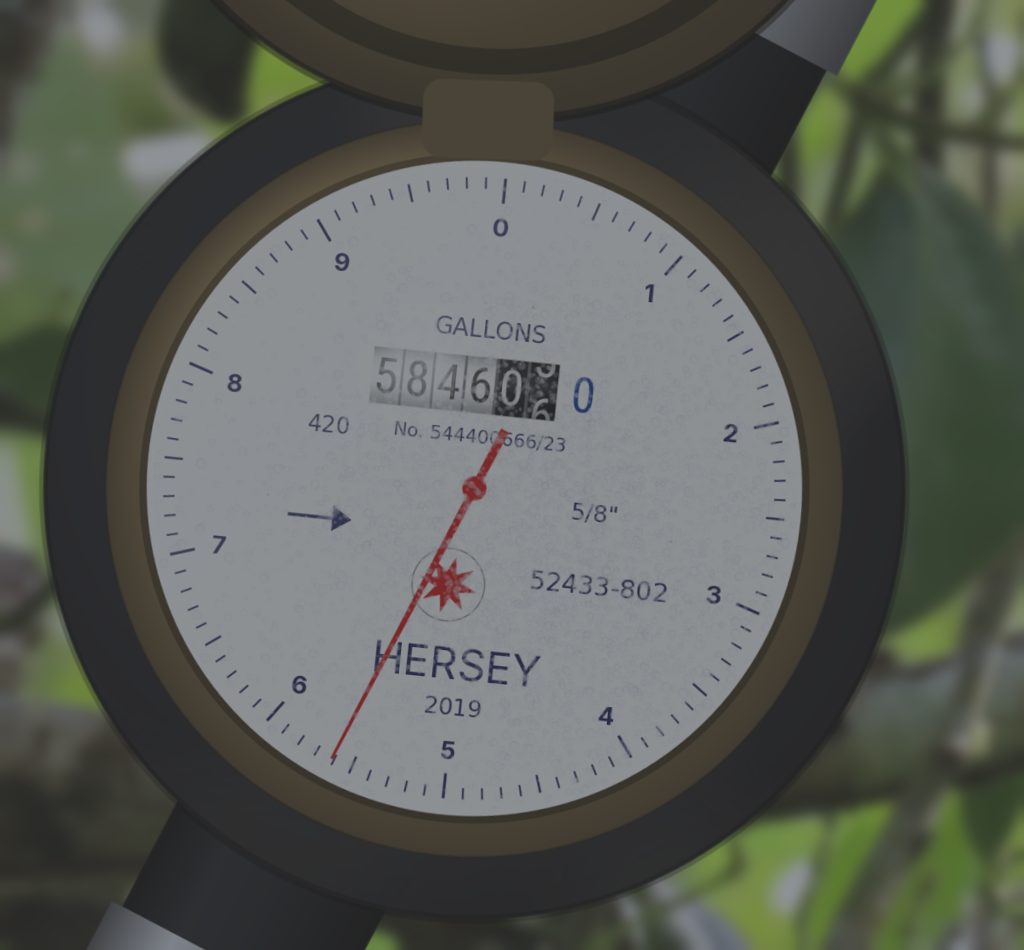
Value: 5846055.6 gal
